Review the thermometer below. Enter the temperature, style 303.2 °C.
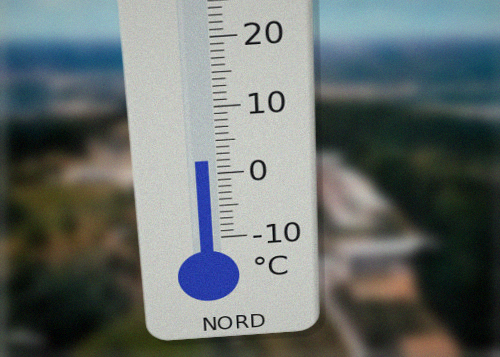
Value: 2 °C
